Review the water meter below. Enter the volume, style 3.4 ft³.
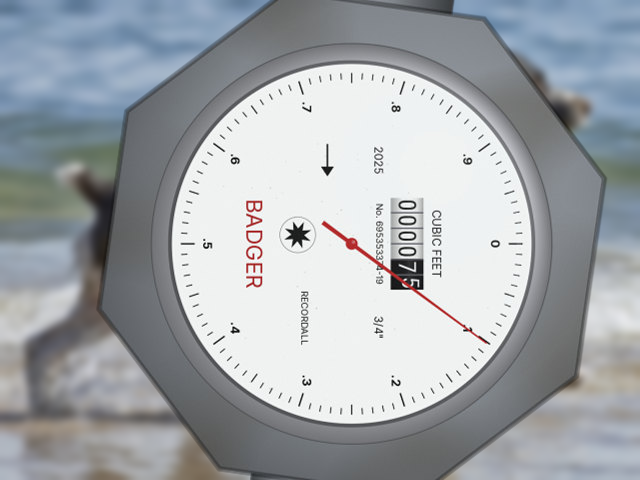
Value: 75.10 ft³
